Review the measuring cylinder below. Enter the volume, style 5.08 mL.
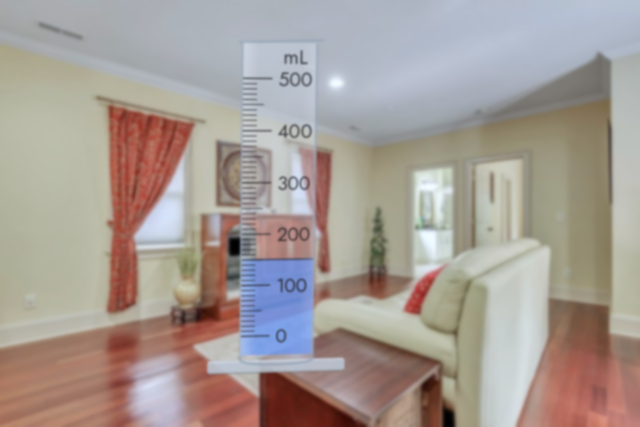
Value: 150 mL
